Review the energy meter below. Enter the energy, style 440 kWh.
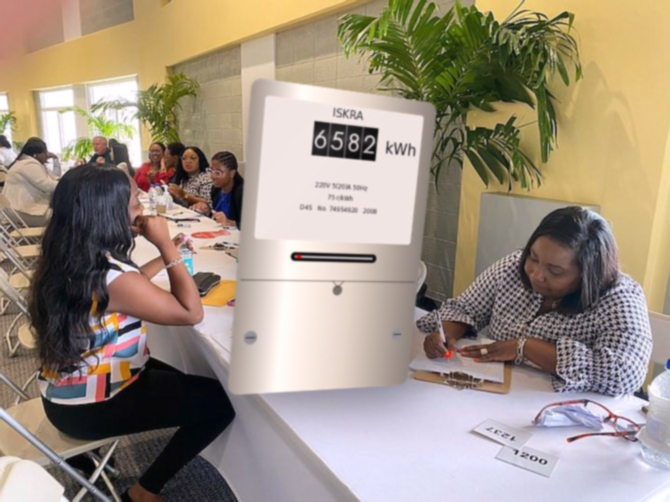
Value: 6582 kWh
